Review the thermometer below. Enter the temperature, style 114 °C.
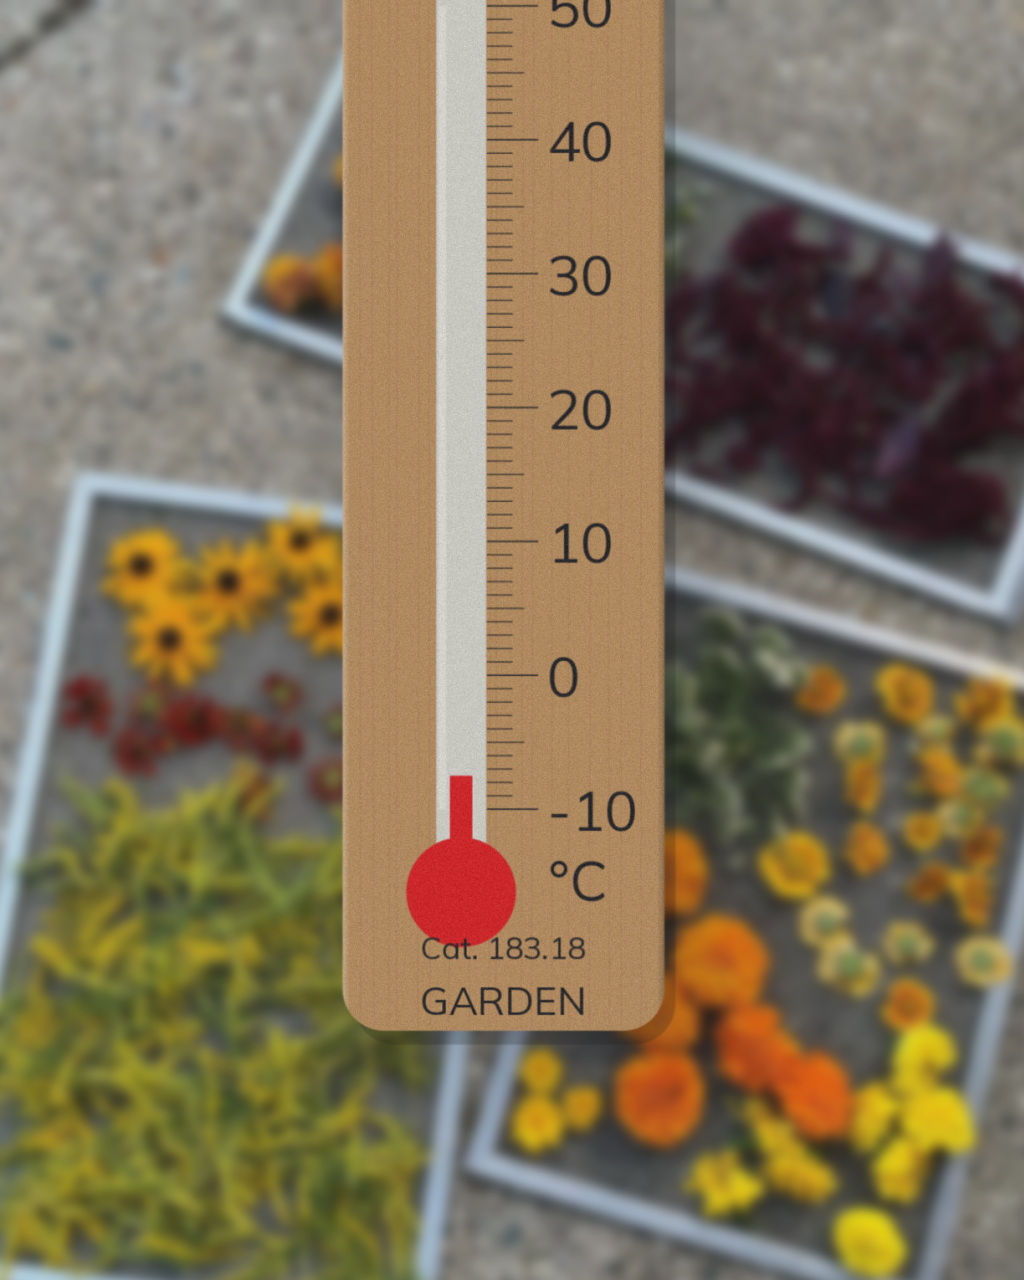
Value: -7.5 °C
